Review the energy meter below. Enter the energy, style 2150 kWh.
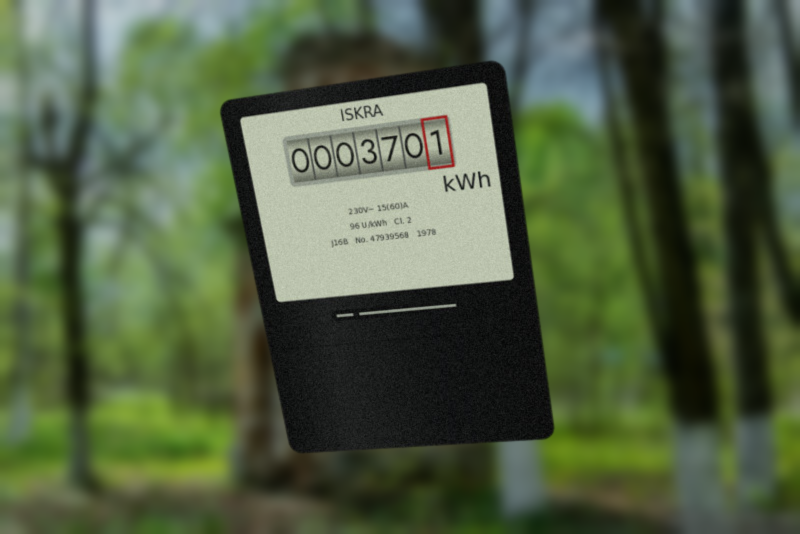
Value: 370.1 kWh
